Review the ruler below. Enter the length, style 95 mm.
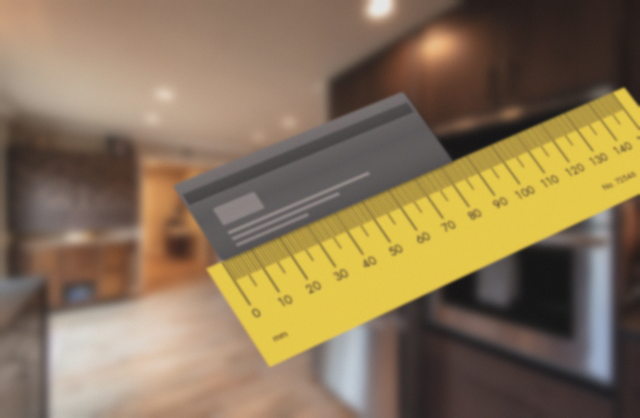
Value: 85 mm
